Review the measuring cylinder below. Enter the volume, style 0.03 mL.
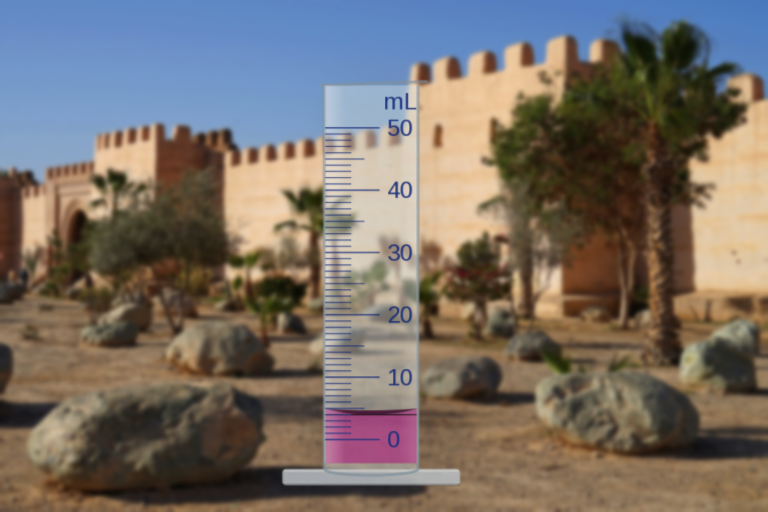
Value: 4 mL
